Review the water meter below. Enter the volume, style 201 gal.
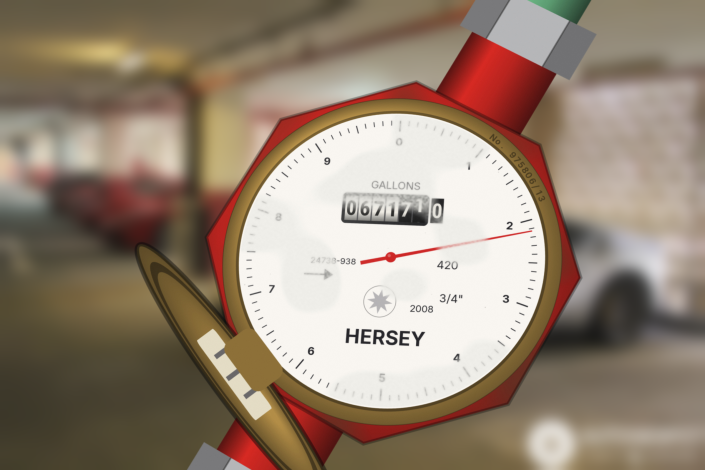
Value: 671712.1 gal
